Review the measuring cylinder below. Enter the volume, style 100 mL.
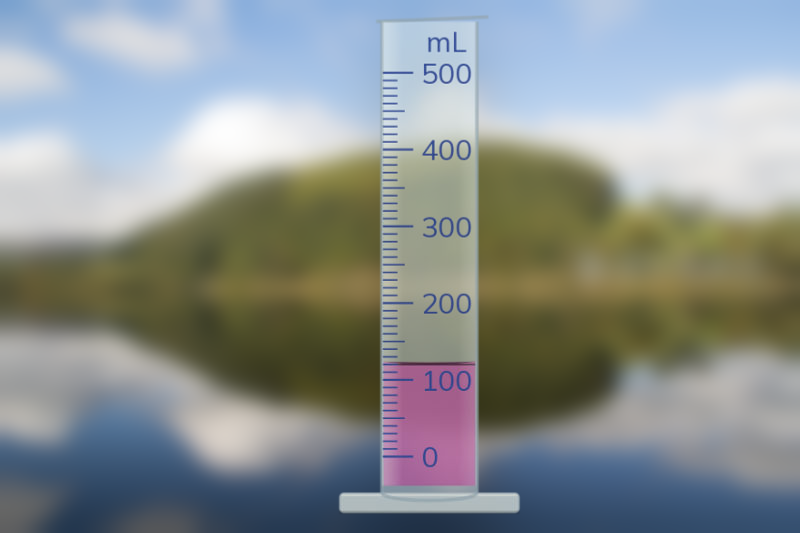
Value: 120 mL
